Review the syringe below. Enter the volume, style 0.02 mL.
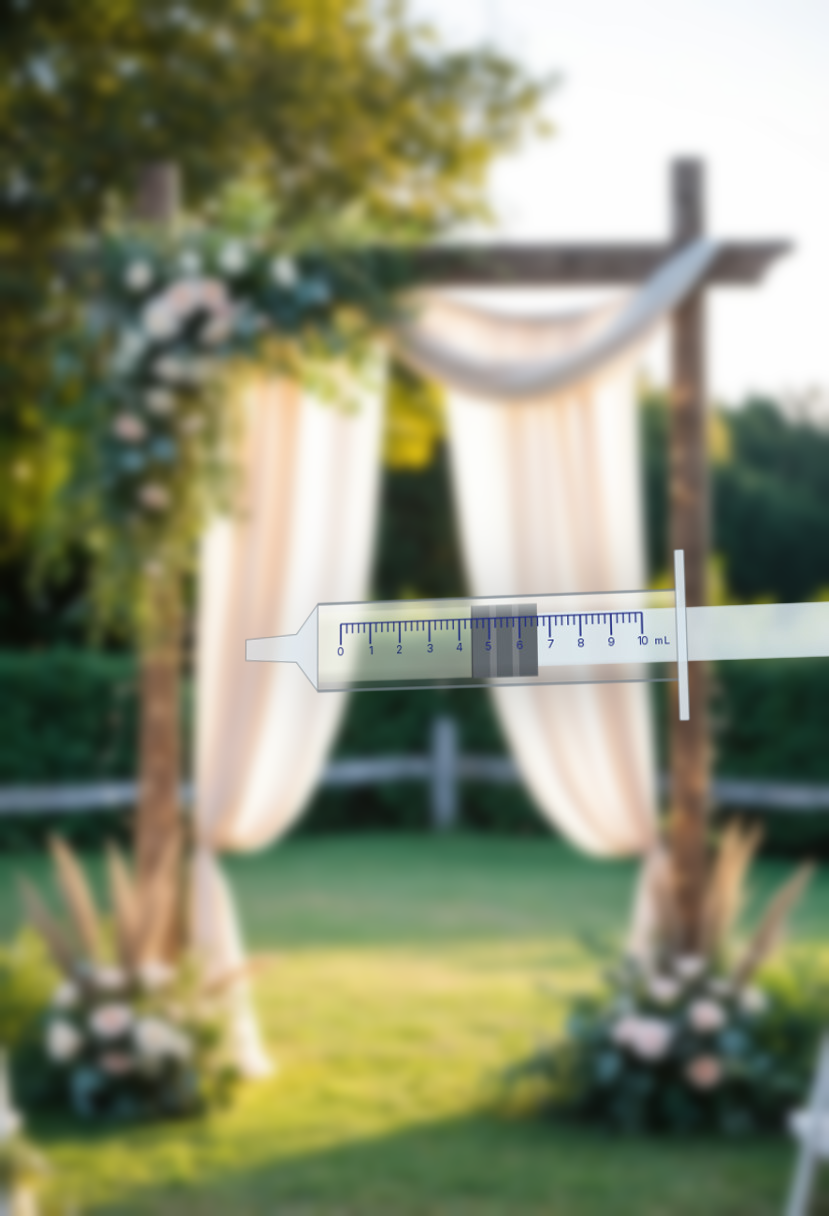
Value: 4.4 mL
